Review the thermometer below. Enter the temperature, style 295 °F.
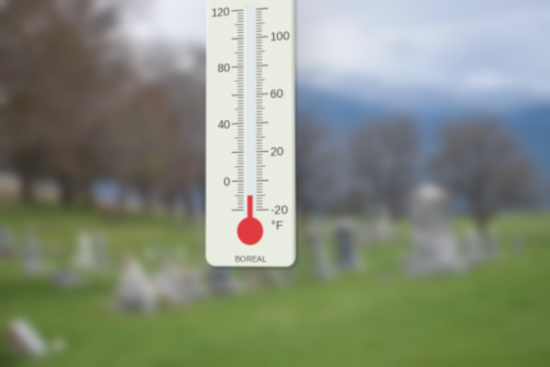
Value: -10 °F
